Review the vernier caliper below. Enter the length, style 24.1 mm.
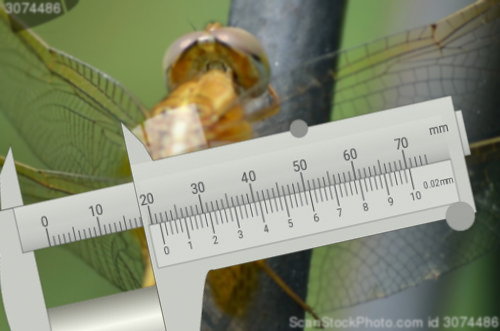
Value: 21.5 mm
